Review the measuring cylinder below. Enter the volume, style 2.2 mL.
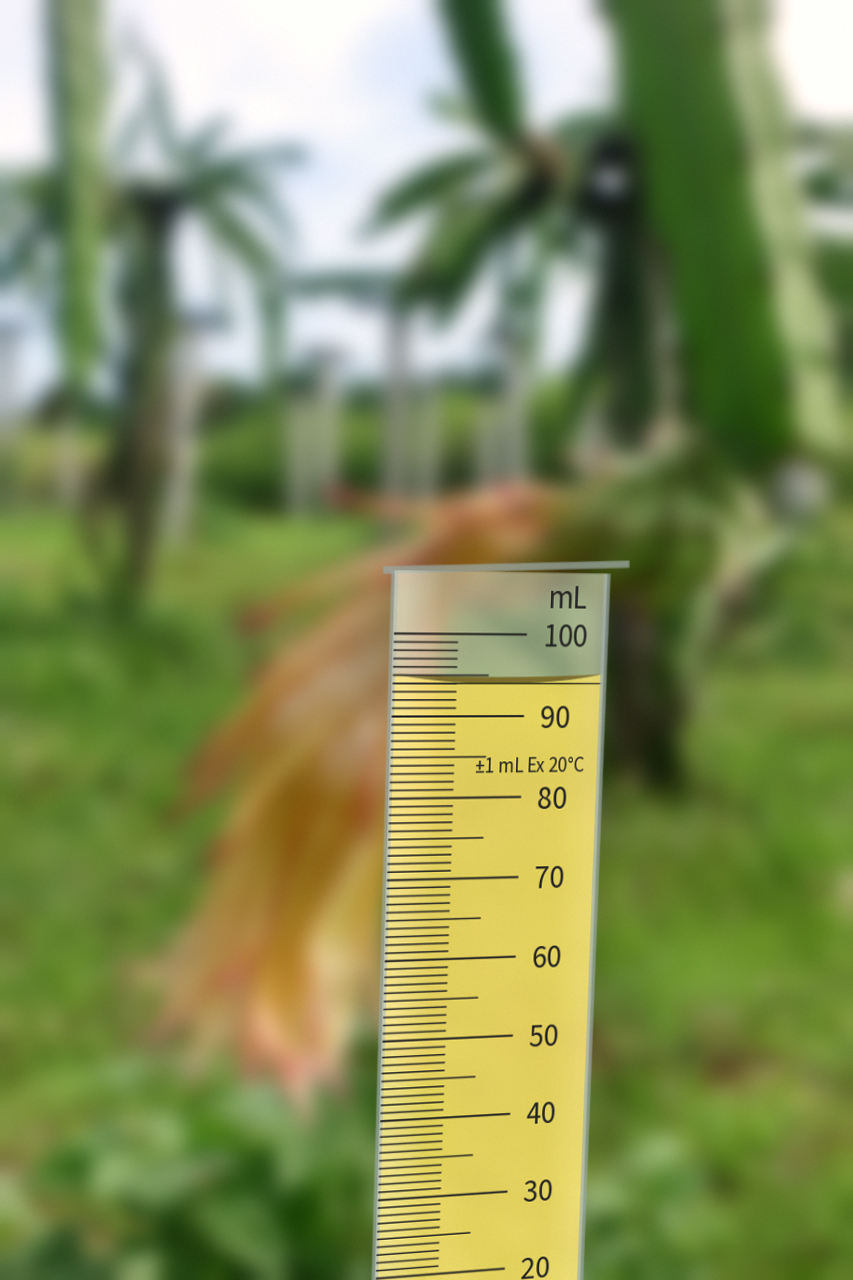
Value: 94 mL
